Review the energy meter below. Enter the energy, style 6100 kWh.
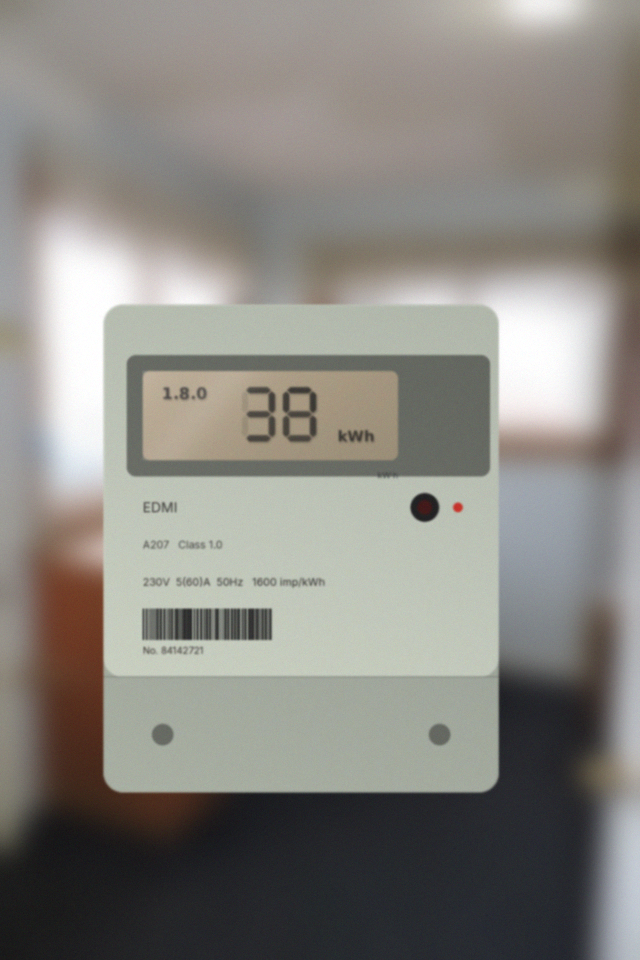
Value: 38 kWh
